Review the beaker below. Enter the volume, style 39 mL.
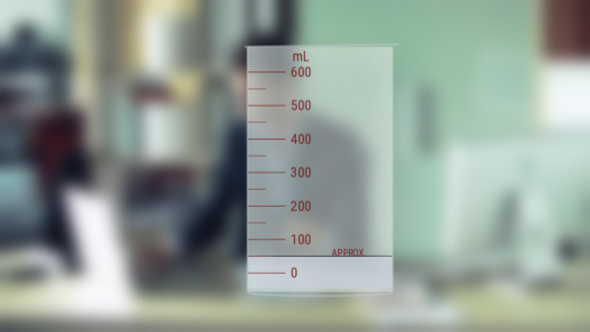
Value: 50 mL
